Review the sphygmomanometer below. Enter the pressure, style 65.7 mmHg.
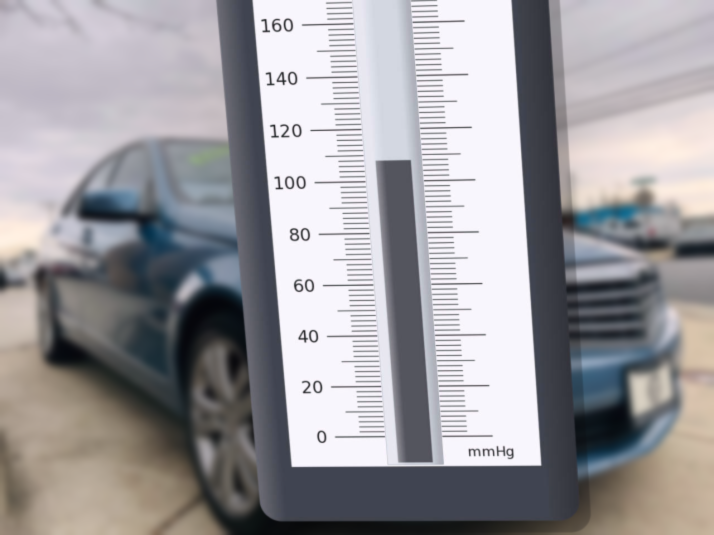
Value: 108 mmHg
